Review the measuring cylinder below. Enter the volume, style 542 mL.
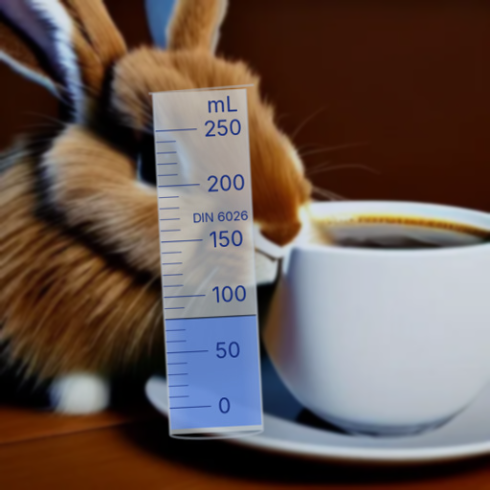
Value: 80 mL
